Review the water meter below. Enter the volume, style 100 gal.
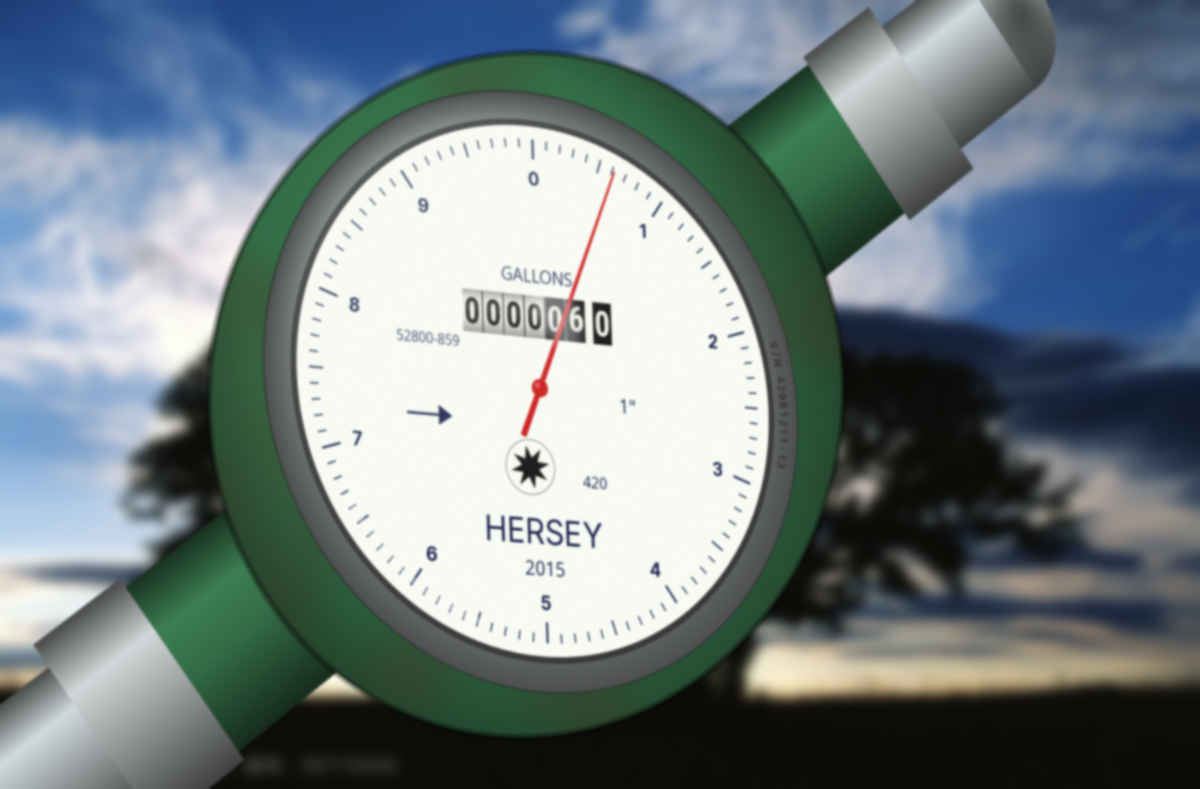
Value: 60.6 gal
